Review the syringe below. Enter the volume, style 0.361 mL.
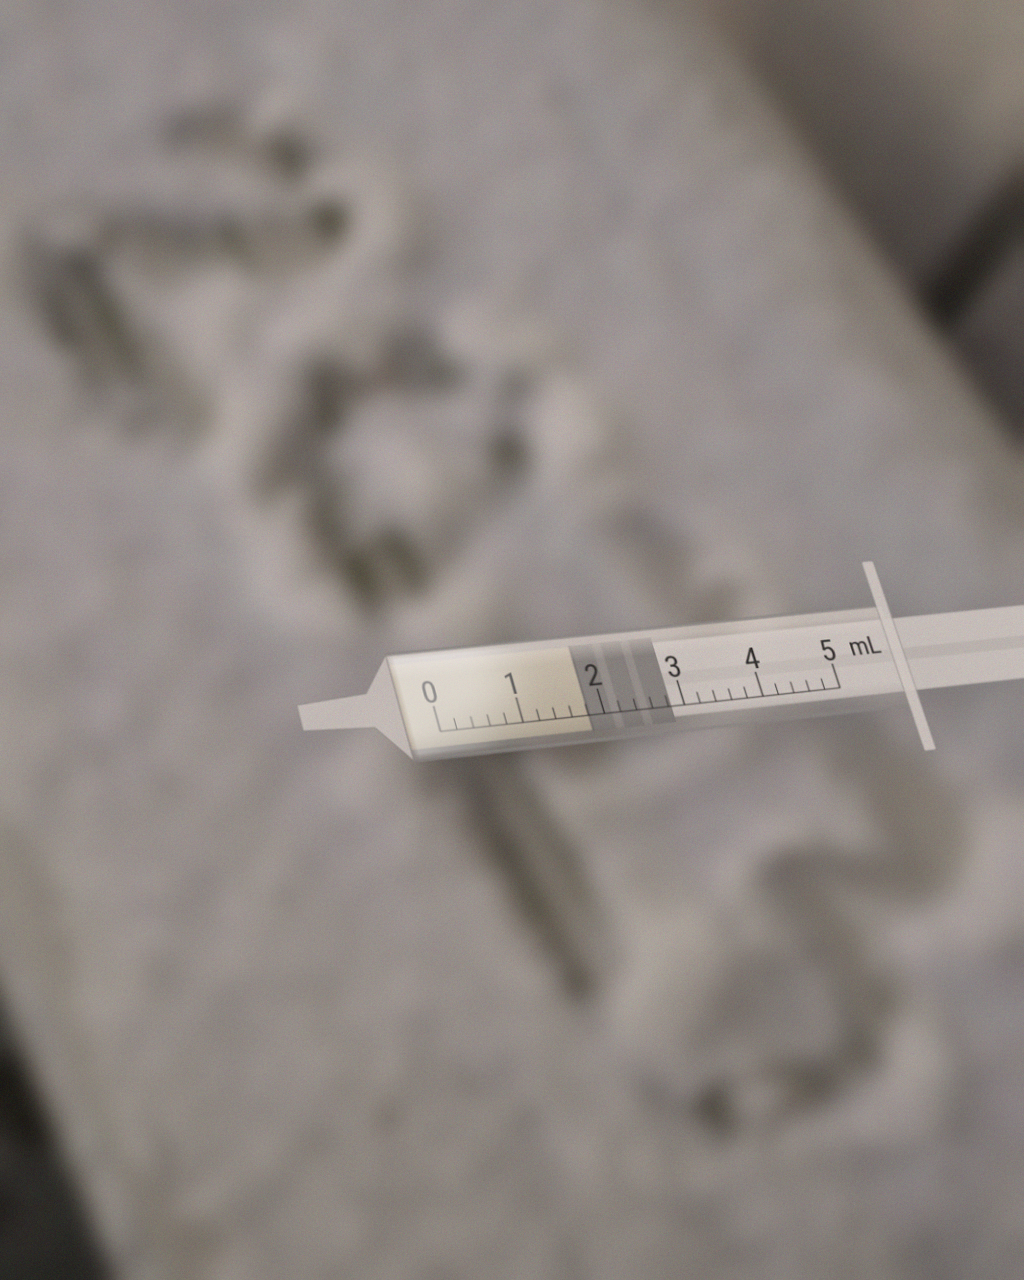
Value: 1.8 mL
